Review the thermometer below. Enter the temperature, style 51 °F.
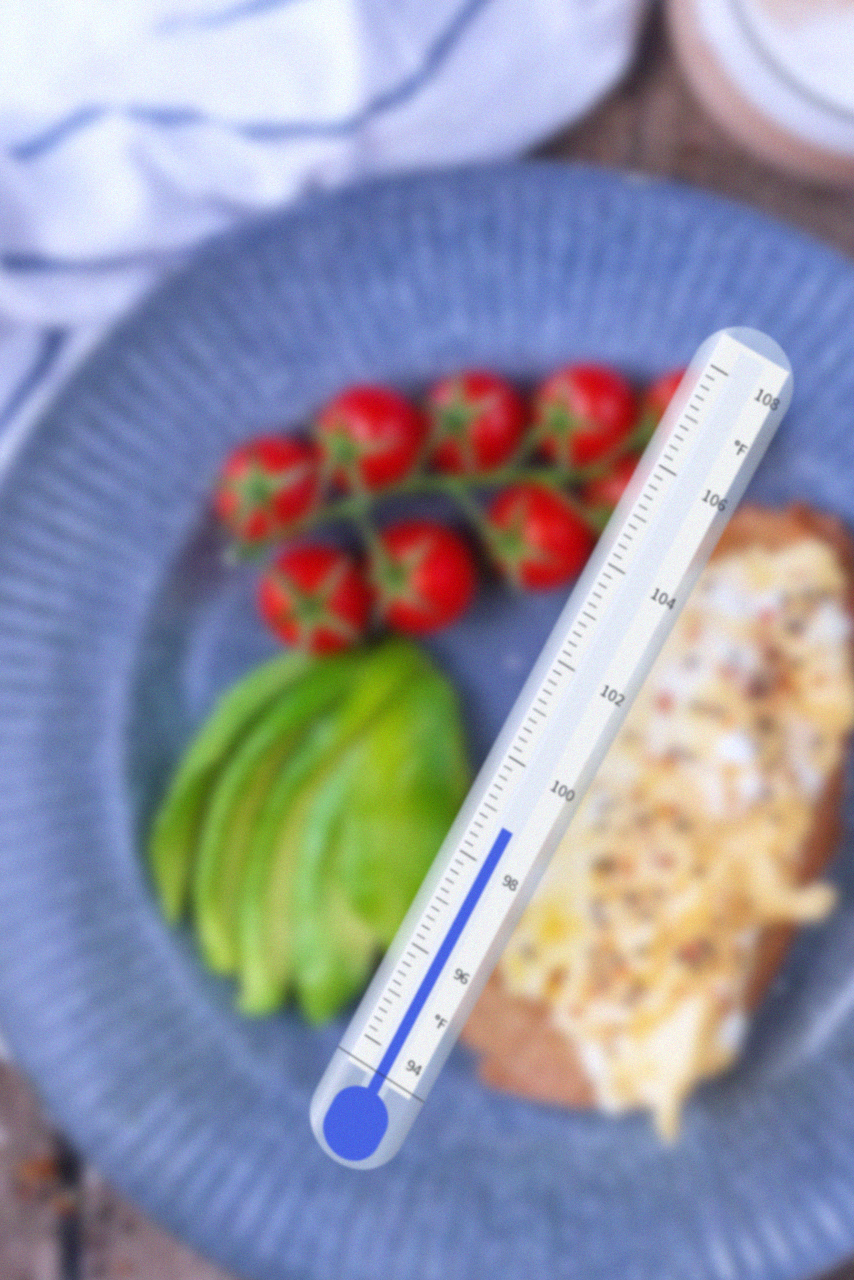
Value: 98.8 °F
